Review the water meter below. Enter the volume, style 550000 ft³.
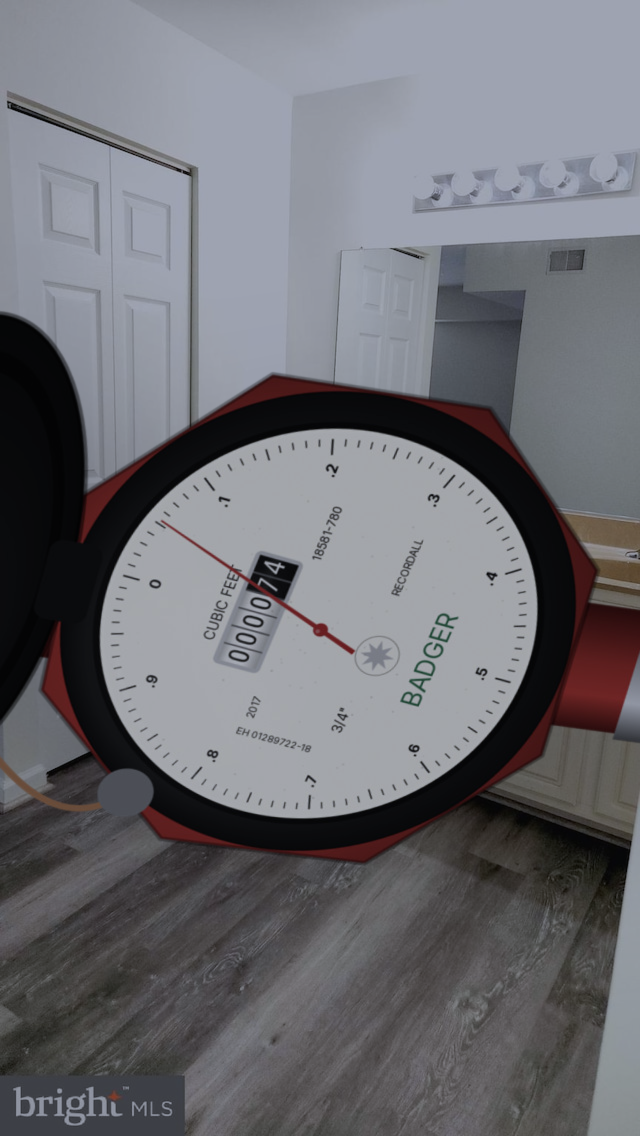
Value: 74.05 ft³
